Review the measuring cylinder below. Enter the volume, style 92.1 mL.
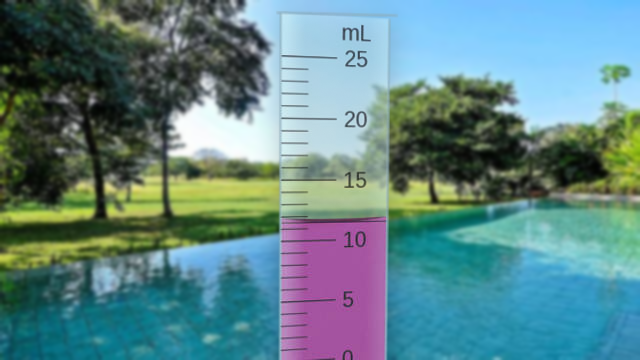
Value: 11.5 mL
